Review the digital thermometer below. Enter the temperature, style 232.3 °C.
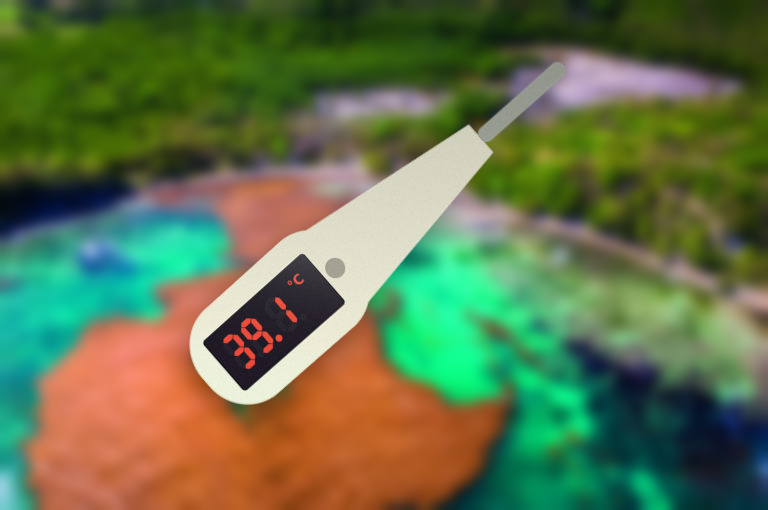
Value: 39.1 °C
